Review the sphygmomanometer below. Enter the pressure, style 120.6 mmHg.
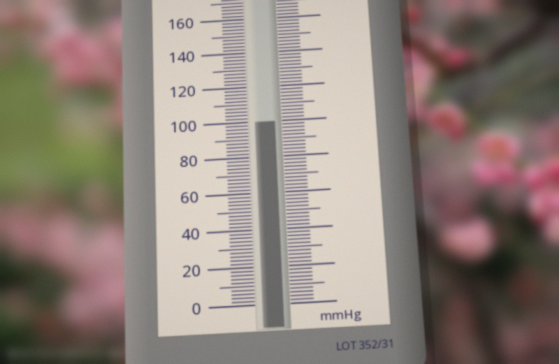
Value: 100 mmHg
